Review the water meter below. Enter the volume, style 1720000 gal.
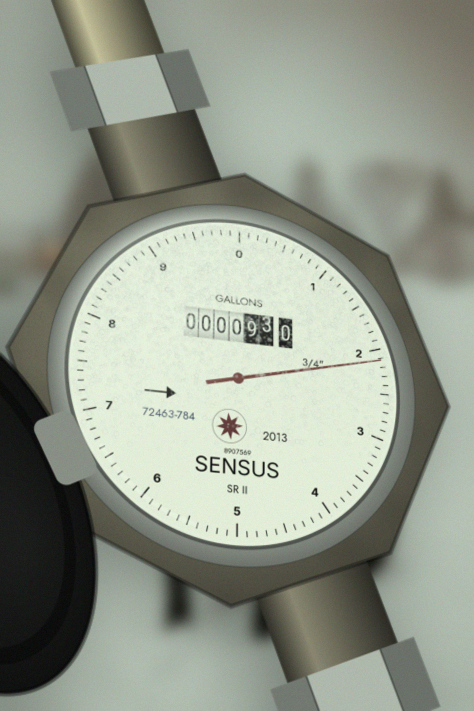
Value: 932.1 gal
